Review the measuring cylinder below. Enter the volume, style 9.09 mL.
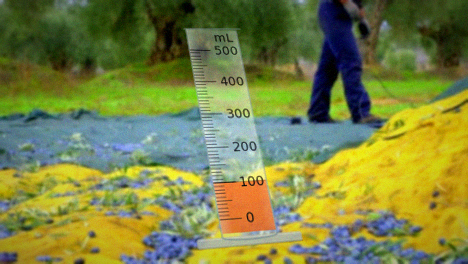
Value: 100 mL
